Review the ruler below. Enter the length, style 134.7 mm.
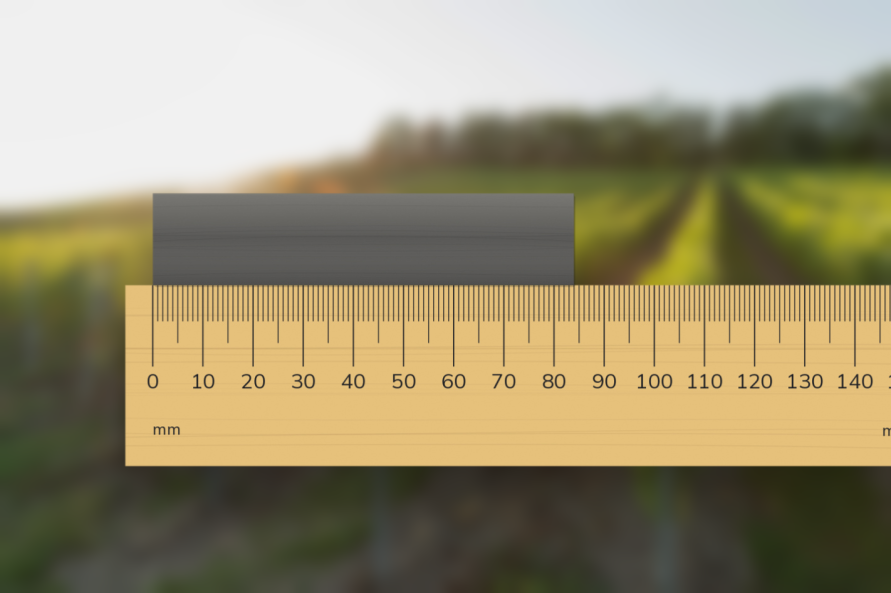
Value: 84 mm
